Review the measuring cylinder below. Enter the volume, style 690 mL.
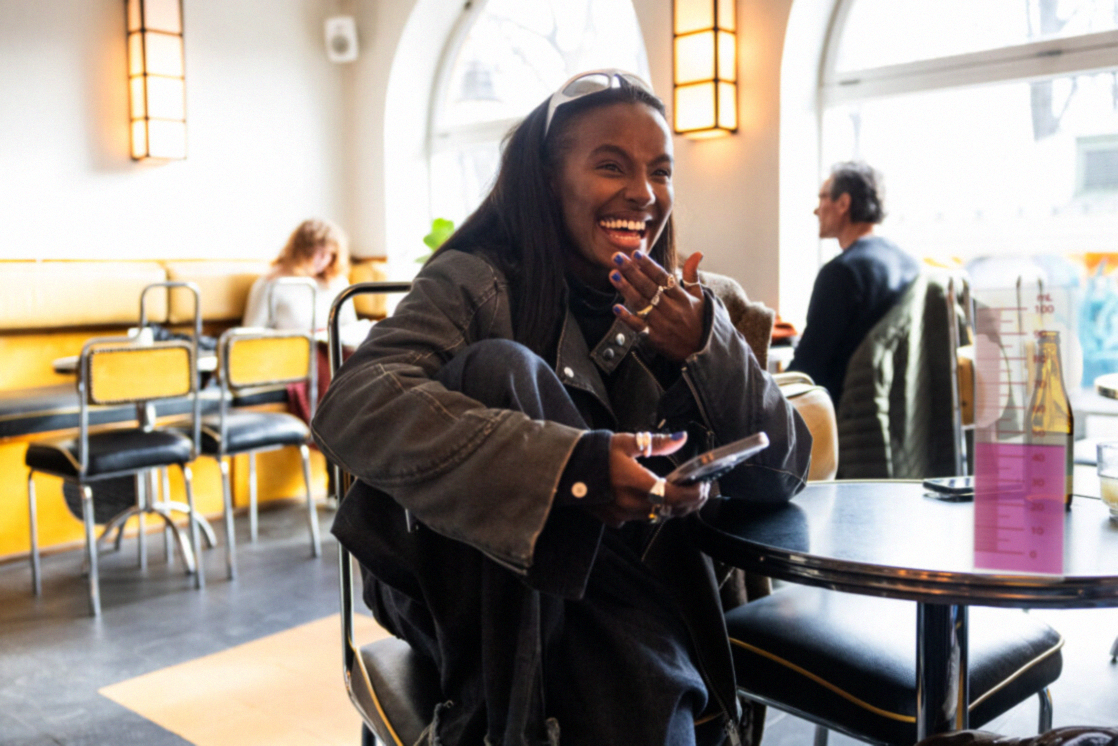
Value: 45 mL
